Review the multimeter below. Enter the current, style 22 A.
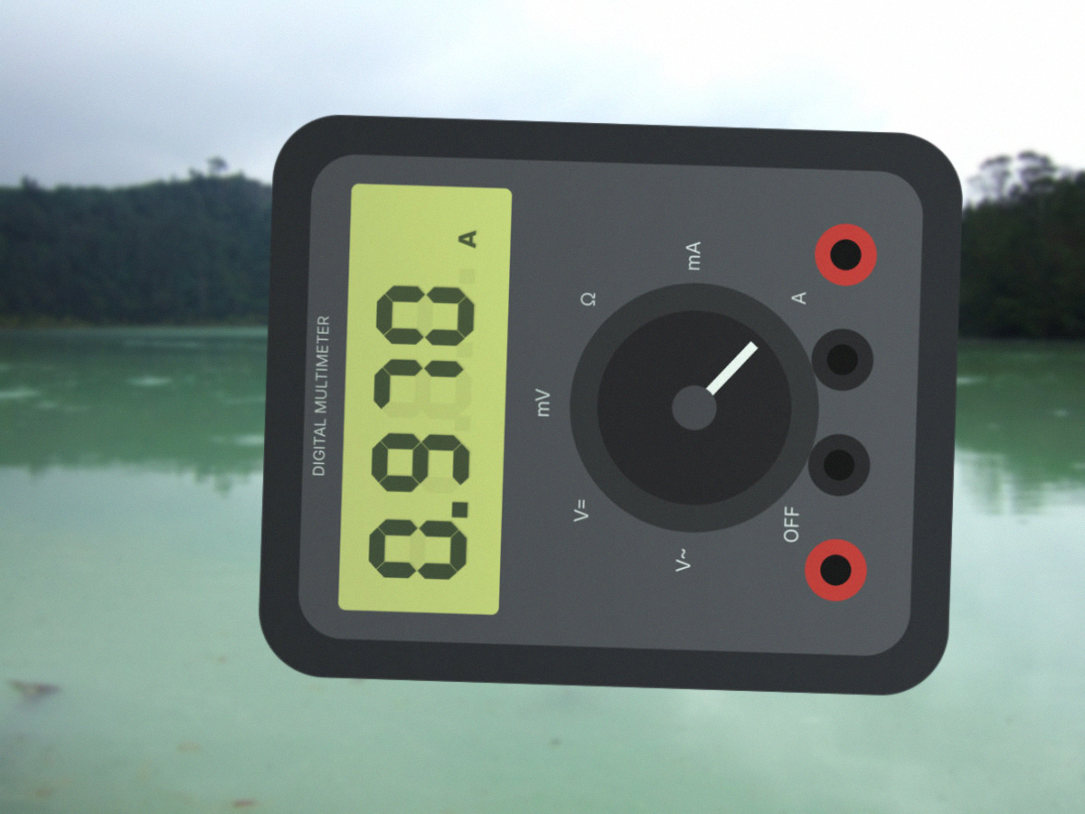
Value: 0.970 A
